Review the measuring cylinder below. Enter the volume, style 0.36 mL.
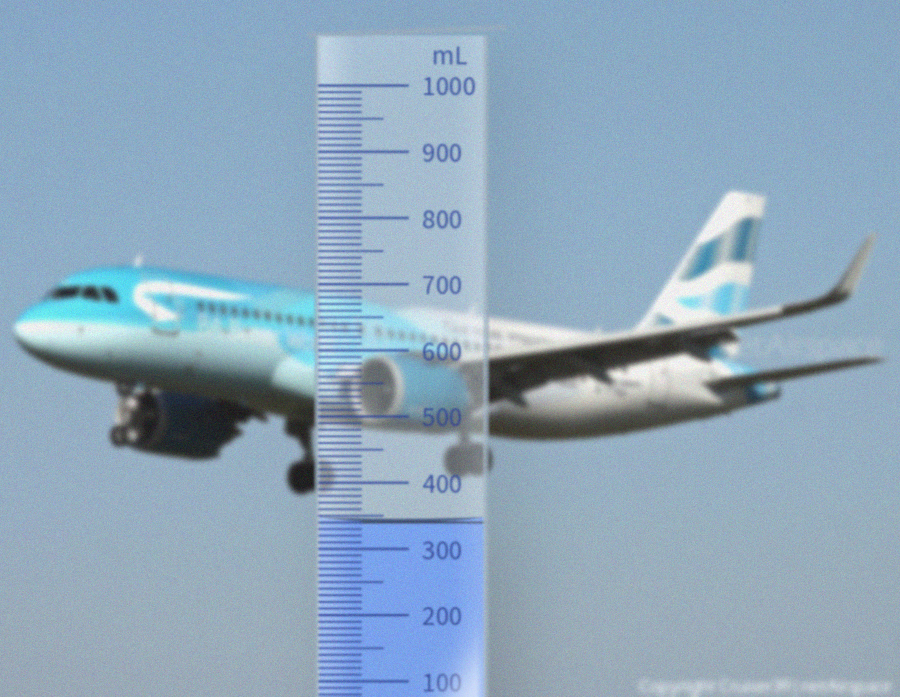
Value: 340 mL
